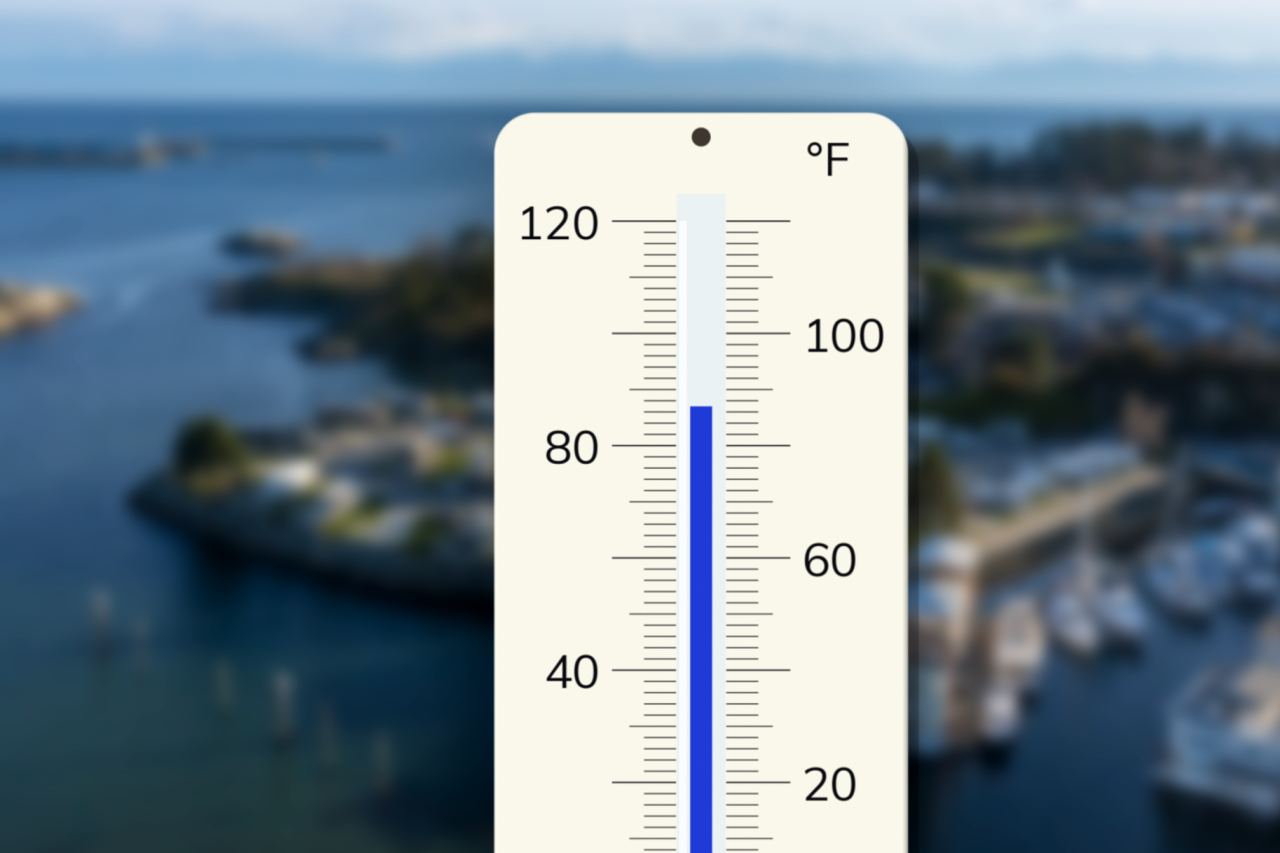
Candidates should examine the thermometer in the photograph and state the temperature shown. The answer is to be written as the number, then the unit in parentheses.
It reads 87 (°F)
